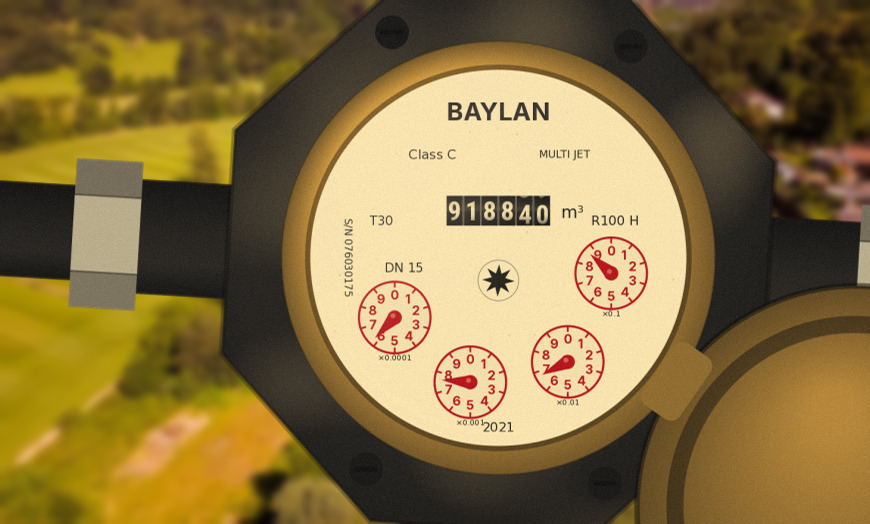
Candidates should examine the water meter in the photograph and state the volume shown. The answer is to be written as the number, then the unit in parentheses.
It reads 918839.8676 (m³)
